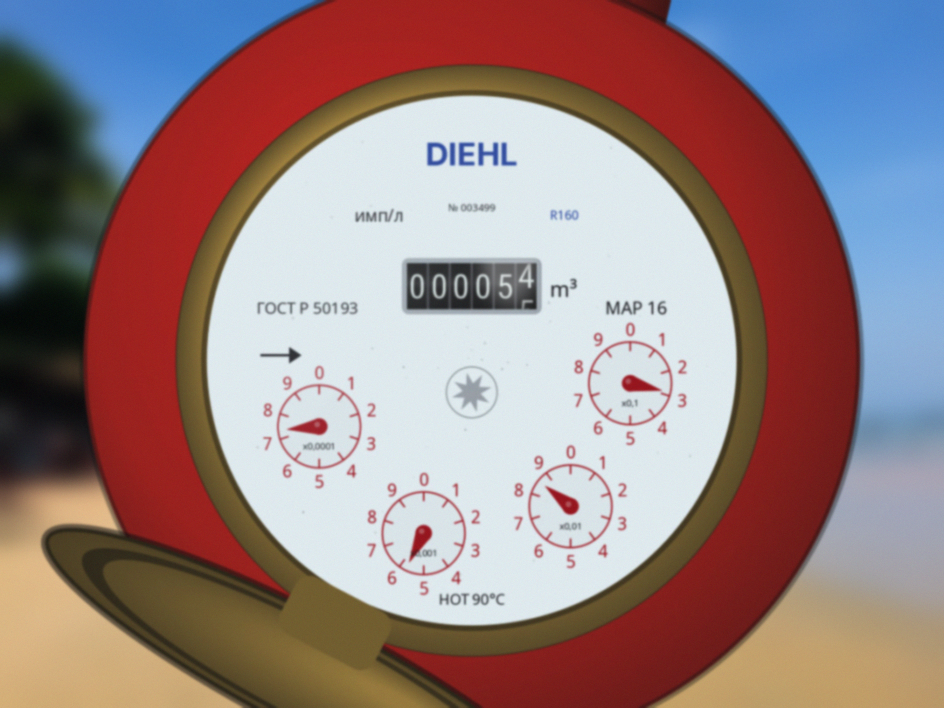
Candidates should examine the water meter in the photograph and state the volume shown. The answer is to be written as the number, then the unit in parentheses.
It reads 54.2857 (m³)
